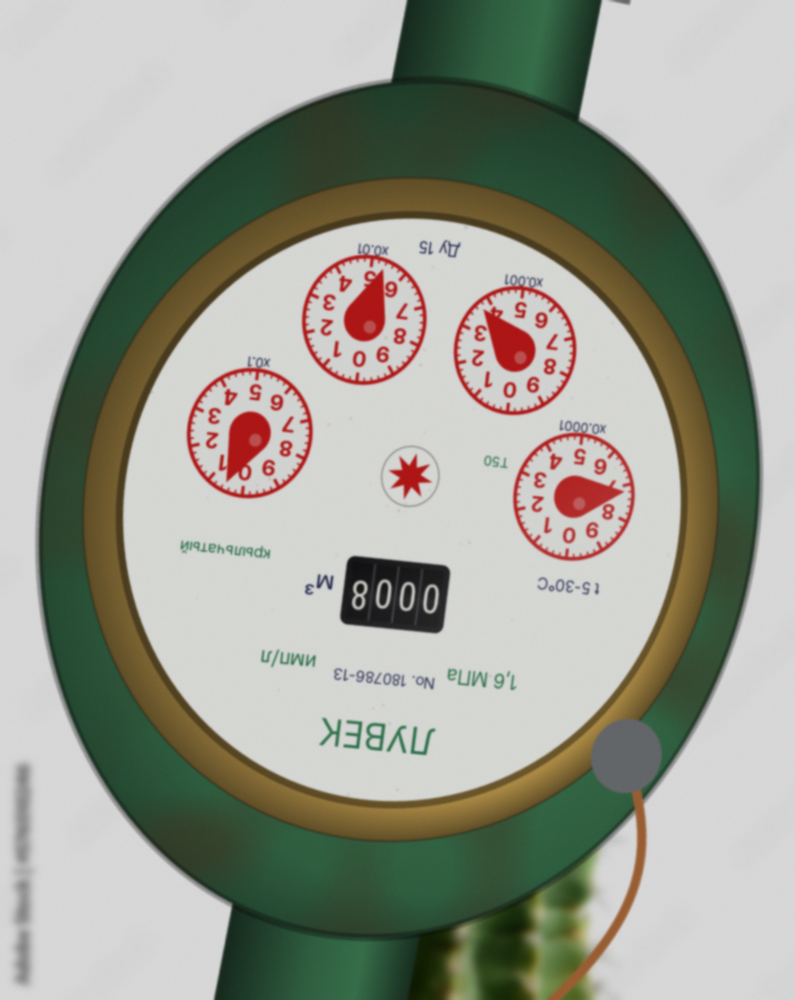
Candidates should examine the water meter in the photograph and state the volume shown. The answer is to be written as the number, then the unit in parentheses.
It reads 8.0537 (m³)
